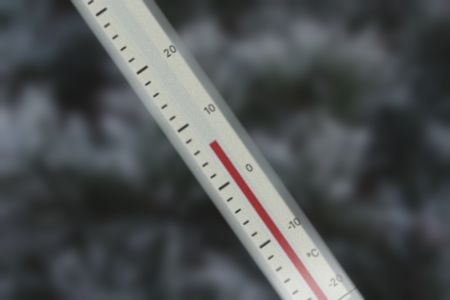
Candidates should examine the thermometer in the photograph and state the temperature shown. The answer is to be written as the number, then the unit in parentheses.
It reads 6 (°C)
